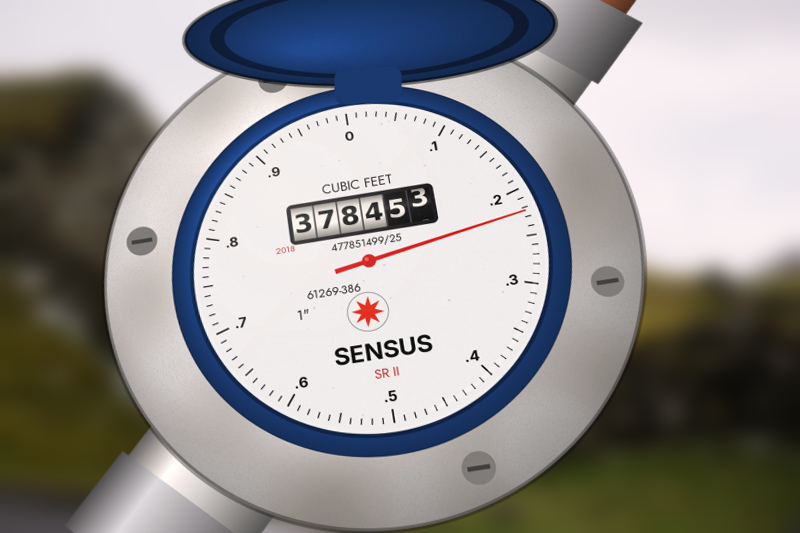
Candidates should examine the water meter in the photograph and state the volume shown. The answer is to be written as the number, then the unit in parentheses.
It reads 378453.22 (ft³)
